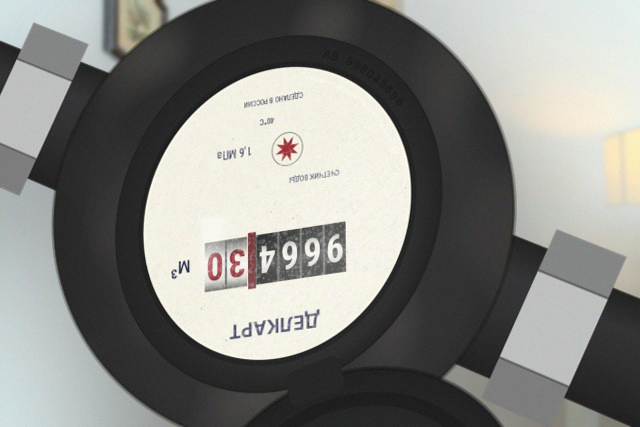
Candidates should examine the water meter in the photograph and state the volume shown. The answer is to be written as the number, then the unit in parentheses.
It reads 9664.30 (m³)
